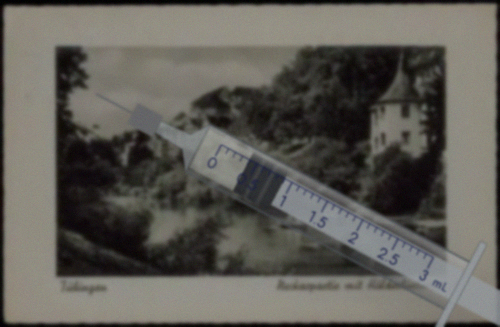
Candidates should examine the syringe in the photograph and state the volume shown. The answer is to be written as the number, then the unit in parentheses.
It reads 0.4 (mL)
